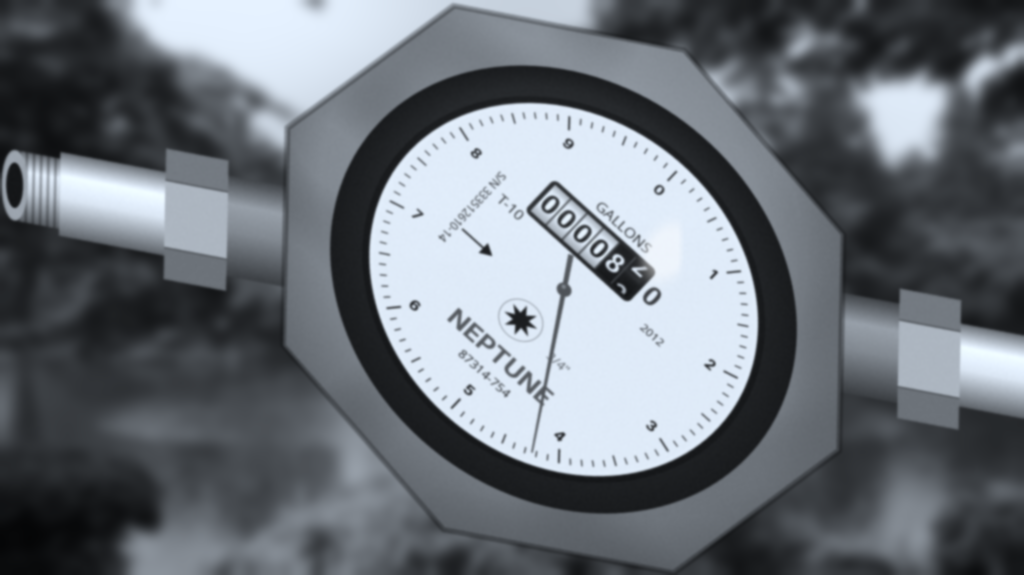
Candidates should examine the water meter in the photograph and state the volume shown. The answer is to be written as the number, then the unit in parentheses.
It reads 824.2 (gal)
